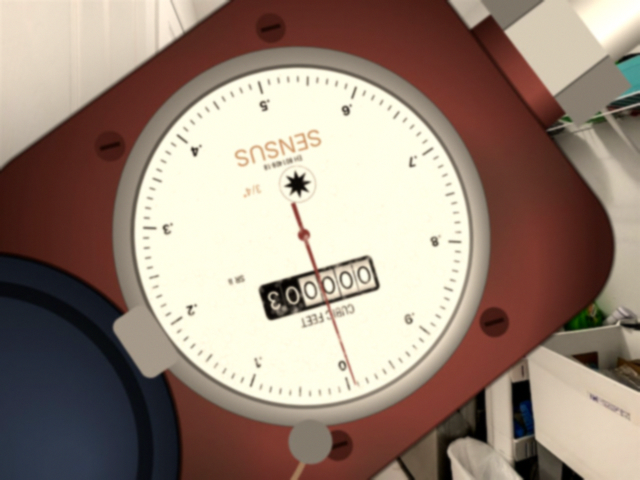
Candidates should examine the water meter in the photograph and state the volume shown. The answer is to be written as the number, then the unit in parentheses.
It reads 2.99 (ft³)
